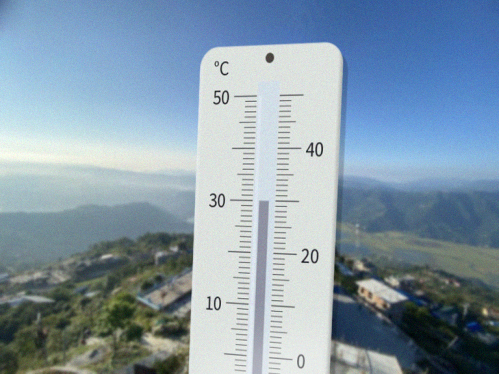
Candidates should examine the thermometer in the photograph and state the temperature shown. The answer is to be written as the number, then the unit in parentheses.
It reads 30 (°C)
